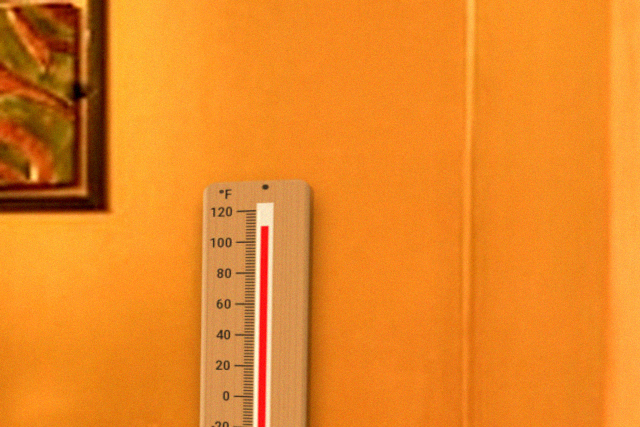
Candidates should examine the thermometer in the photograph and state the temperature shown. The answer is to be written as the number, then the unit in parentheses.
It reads 110 (°F)
